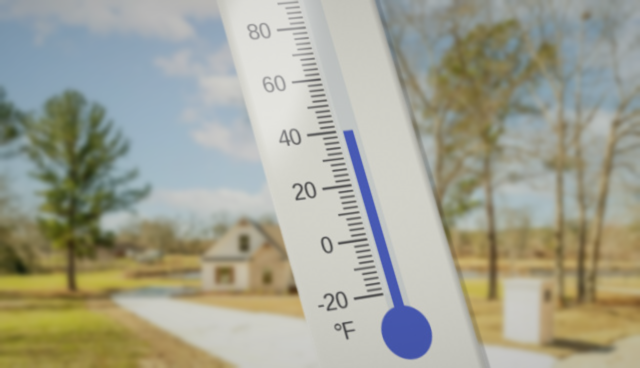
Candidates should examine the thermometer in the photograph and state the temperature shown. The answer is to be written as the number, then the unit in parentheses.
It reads 40 (°F)
